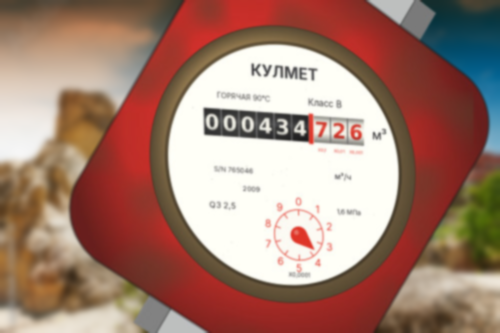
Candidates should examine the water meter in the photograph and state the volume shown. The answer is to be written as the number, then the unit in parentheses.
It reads 434.7263 (m³)
